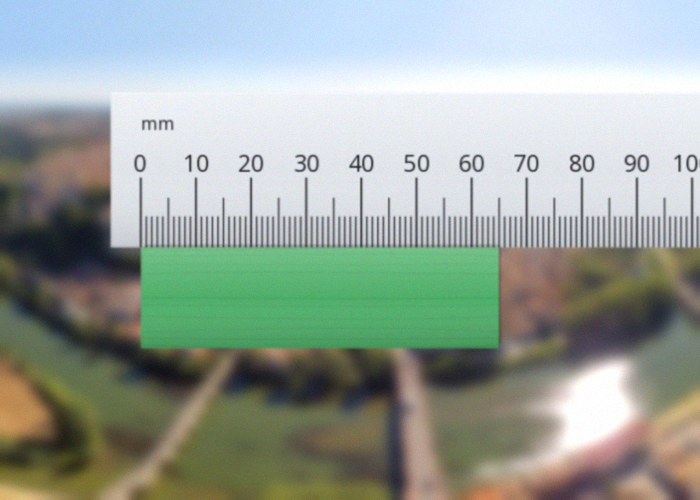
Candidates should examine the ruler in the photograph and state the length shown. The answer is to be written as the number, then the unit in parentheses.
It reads 65 (mm)
